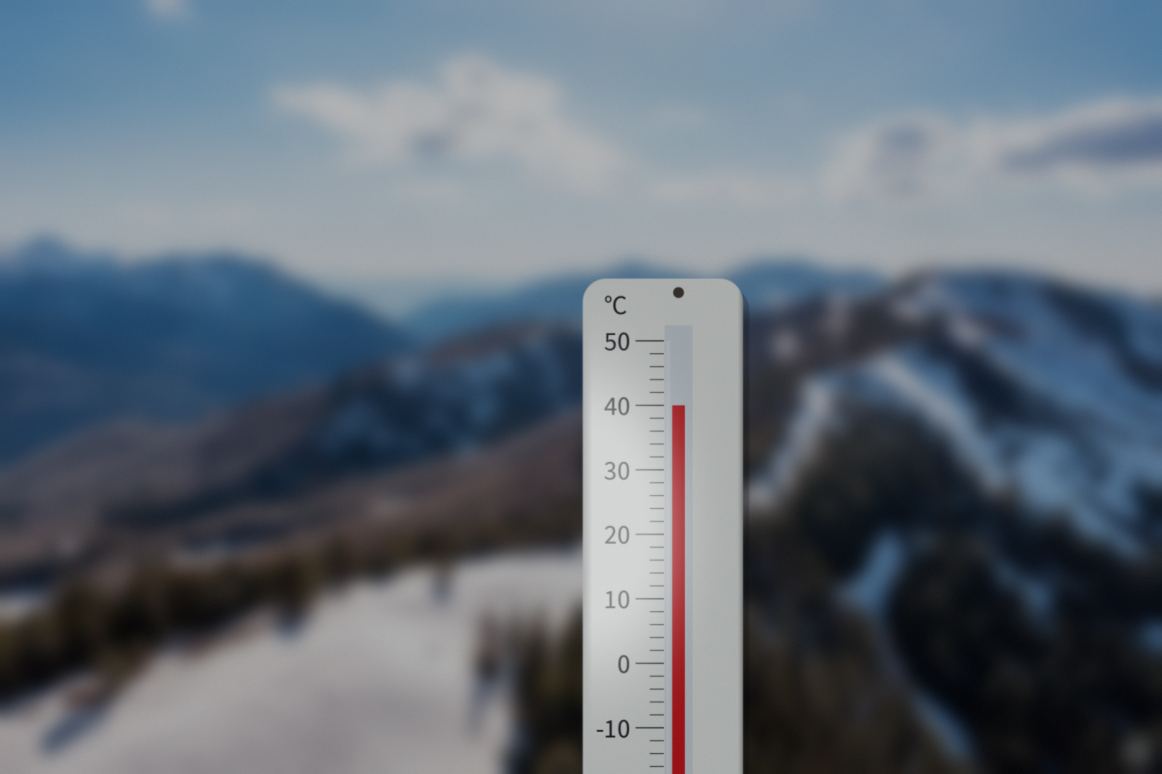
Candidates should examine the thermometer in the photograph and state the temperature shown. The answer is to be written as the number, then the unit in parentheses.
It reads 40 (°C)
